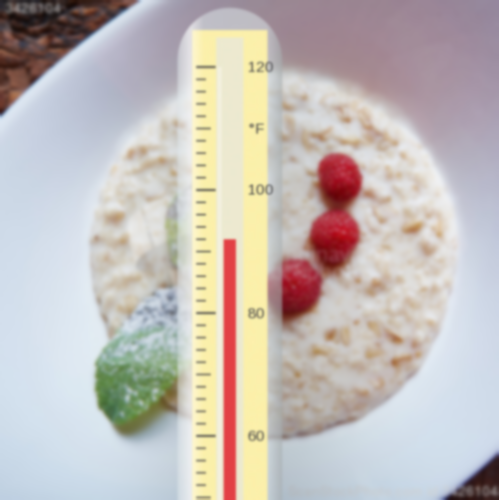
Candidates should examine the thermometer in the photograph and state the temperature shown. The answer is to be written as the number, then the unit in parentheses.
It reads 92 (°F)
